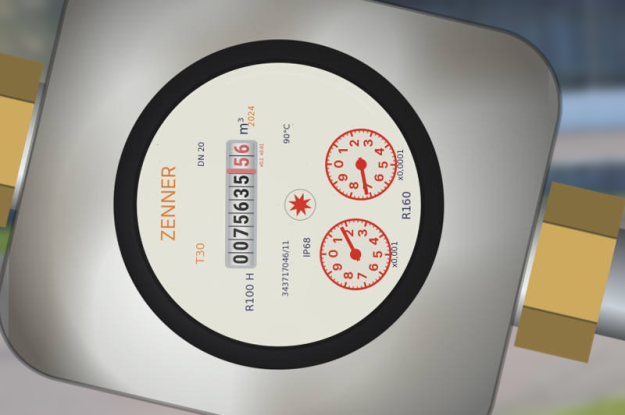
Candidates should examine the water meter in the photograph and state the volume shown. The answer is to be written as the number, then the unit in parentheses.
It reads 75635.5617 (m³)
